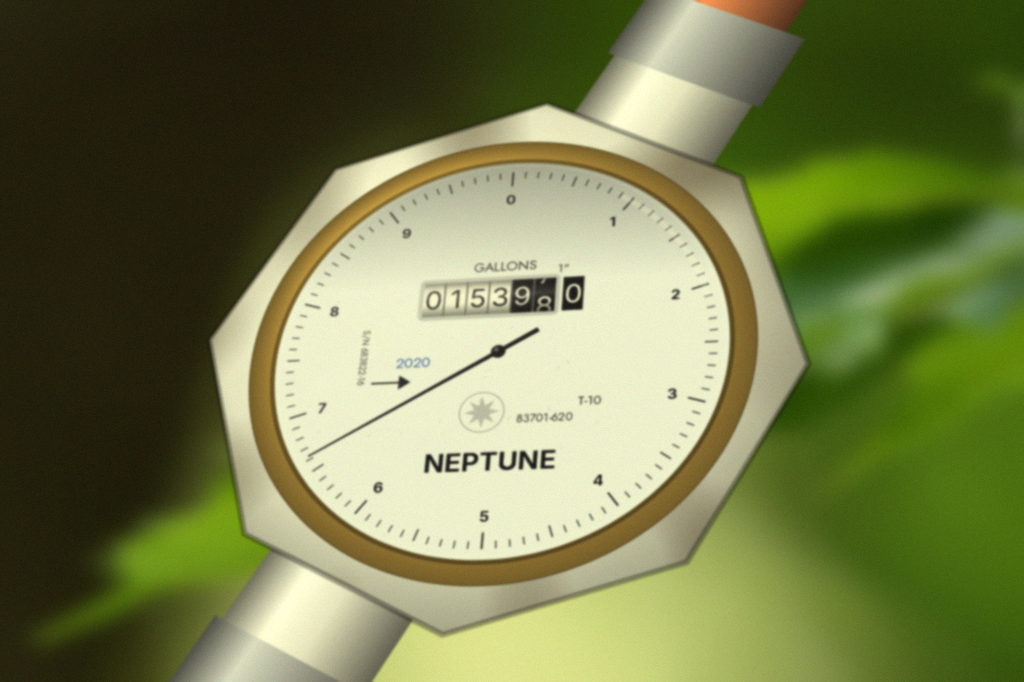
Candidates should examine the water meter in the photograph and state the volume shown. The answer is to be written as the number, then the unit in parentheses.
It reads 153976.6 (gal)
